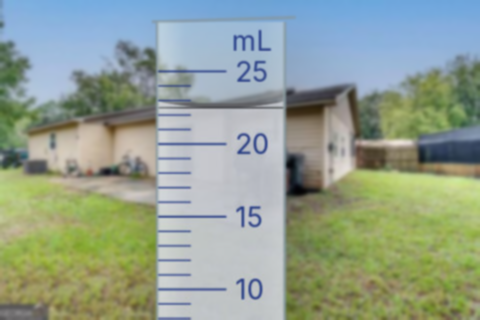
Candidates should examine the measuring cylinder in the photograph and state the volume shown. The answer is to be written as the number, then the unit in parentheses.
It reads 22.5 (mL)
